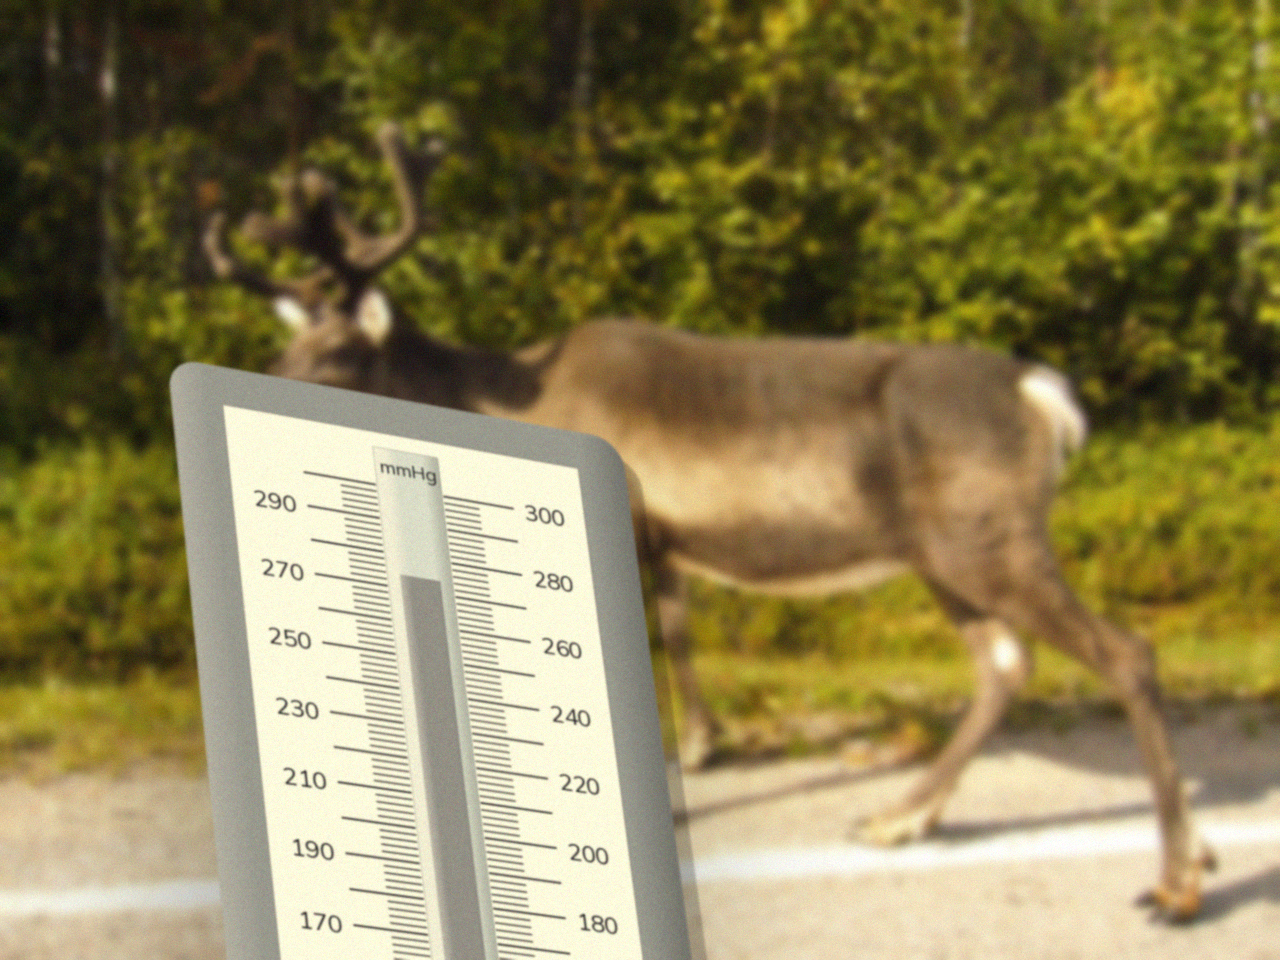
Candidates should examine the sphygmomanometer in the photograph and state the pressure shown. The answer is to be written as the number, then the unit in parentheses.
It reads 274 (mmHg)
